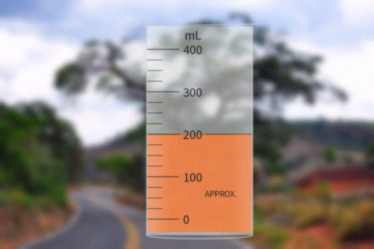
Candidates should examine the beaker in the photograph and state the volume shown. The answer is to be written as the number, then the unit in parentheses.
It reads 200 (mL)
